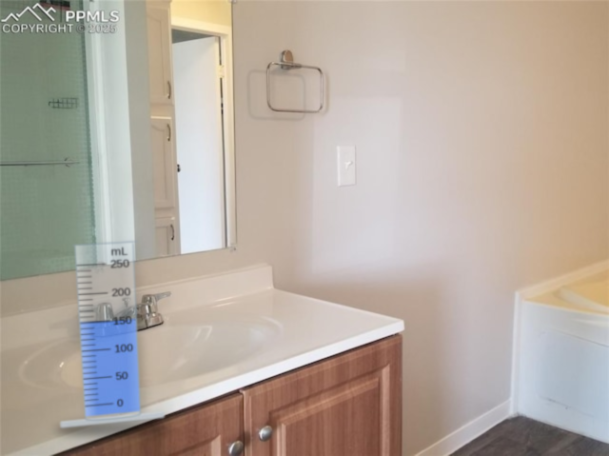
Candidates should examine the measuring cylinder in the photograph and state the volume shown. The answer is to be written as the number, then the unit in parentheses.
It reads 150 (mL)
